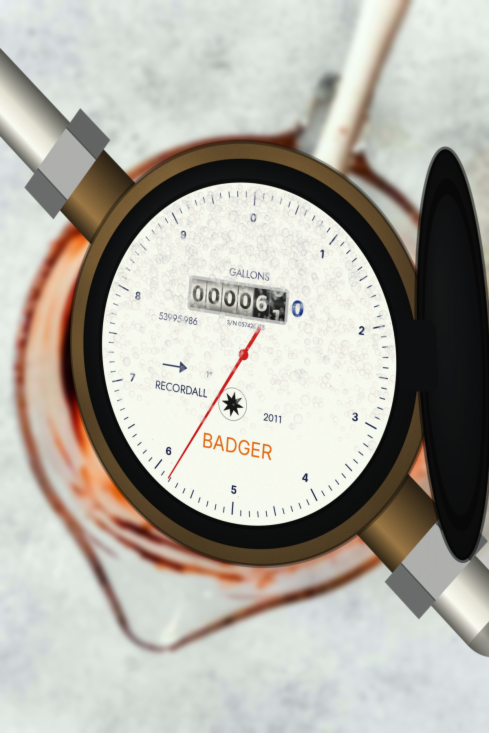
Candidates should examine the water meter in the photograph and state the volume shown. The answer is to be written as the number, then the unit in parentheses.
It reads 605.8 (gal)
